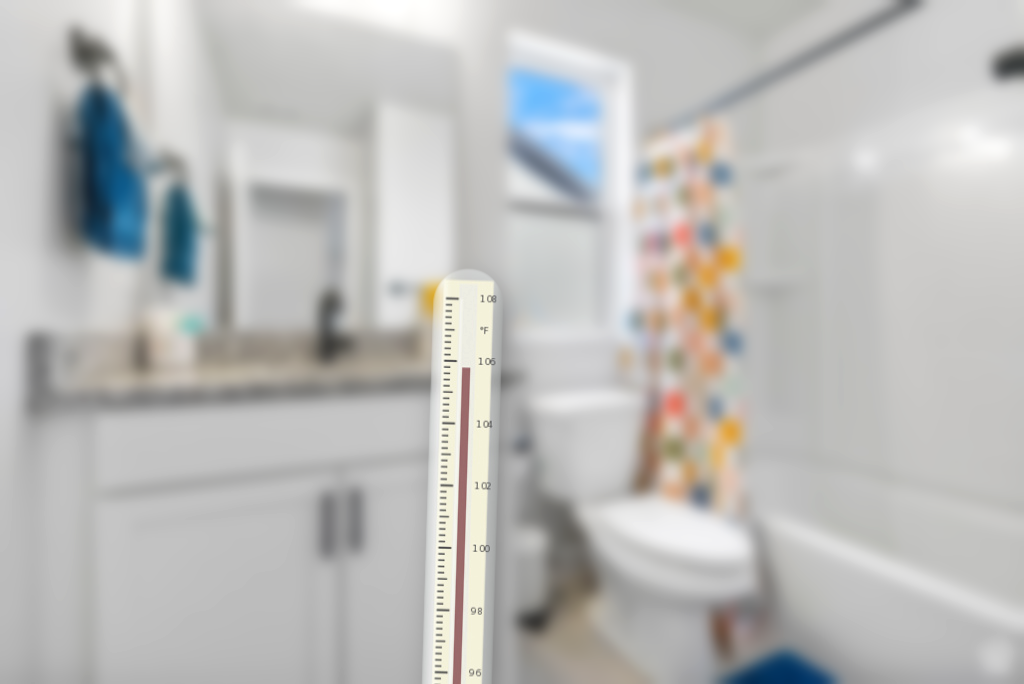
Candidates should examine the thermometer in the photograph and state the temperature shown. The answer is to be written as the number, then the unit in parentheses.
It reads 105.8 (°F)
